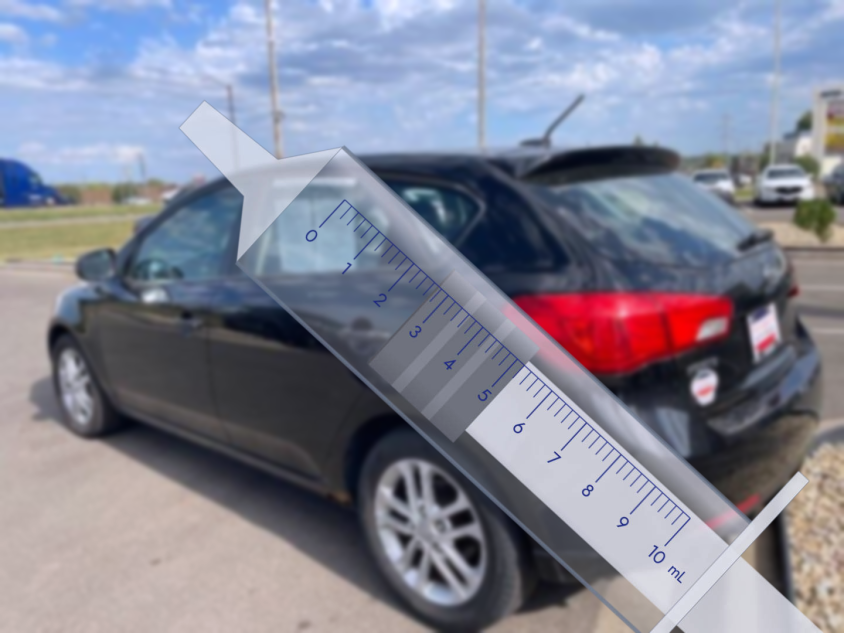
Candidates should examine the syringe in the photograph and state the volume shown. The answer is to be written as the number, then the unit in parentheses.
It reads 2.7 (mL)
